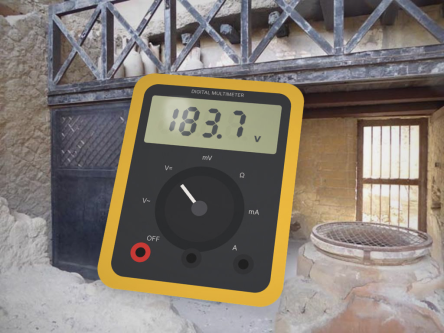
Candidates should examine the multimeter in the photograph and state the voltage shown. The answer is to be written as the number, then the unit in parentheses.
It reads 183.7 (V)
